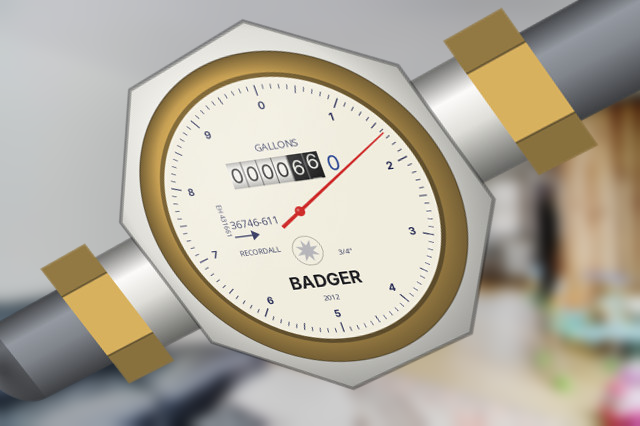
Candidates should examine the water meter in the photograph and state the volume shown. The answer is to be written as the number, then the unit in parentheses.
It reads 661.6 (gal)
